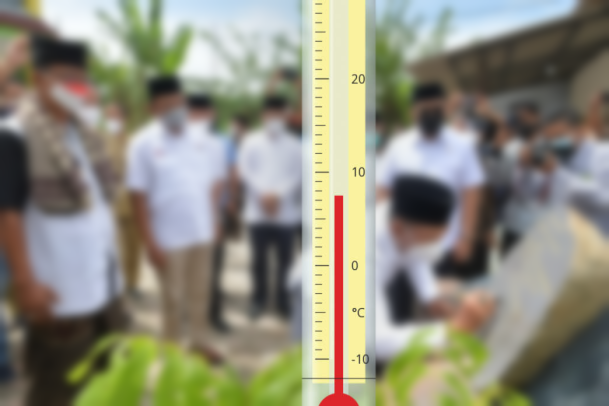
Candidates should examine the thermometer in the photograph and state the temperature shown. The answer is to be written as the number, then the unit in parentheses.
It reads 7.5 (°C)
